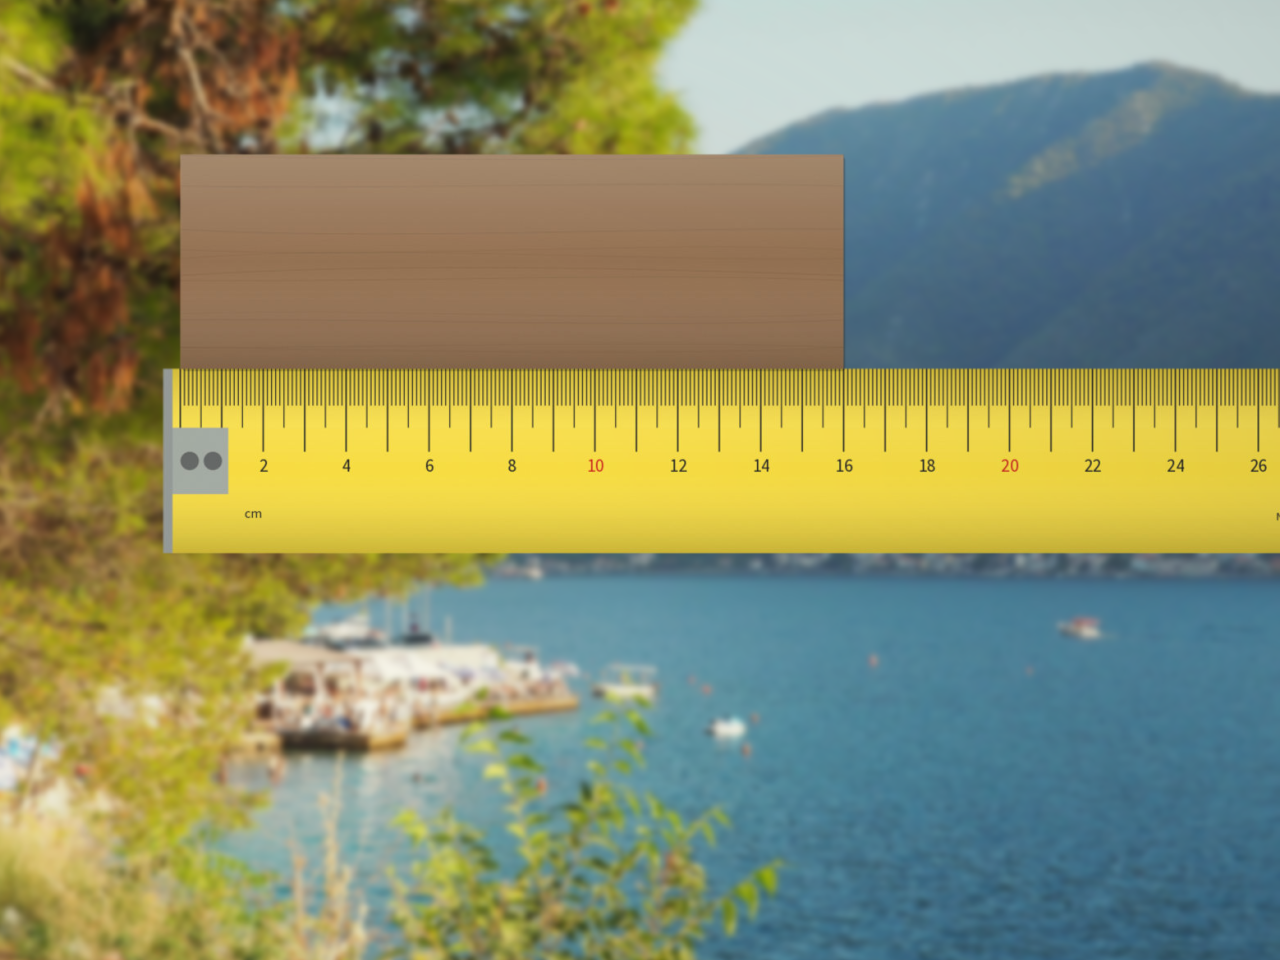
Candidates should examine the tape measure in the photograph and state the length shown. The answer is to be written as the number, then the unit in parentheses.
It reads 16 (cm)
